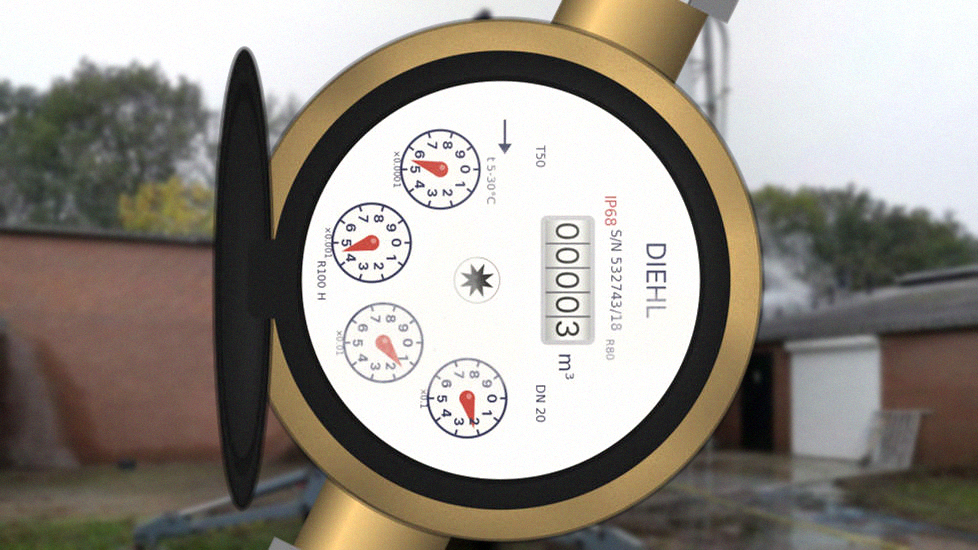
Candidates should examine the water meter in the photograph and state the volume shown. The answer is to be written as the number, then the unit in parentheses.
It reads 3.2145 (m³)
